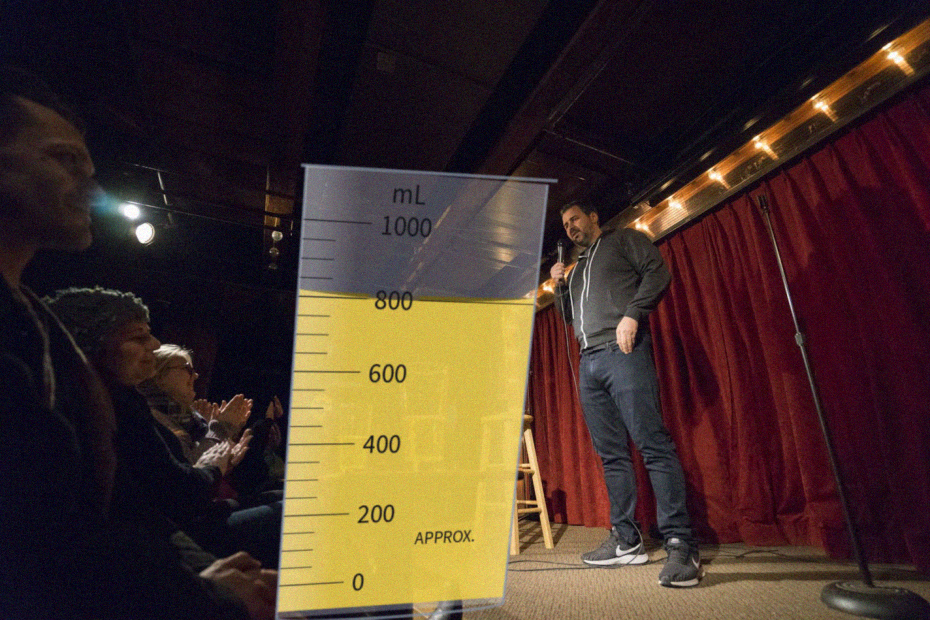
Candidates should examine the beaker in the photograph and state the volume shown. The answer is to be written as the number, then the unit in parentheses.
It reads 800 (mL)
